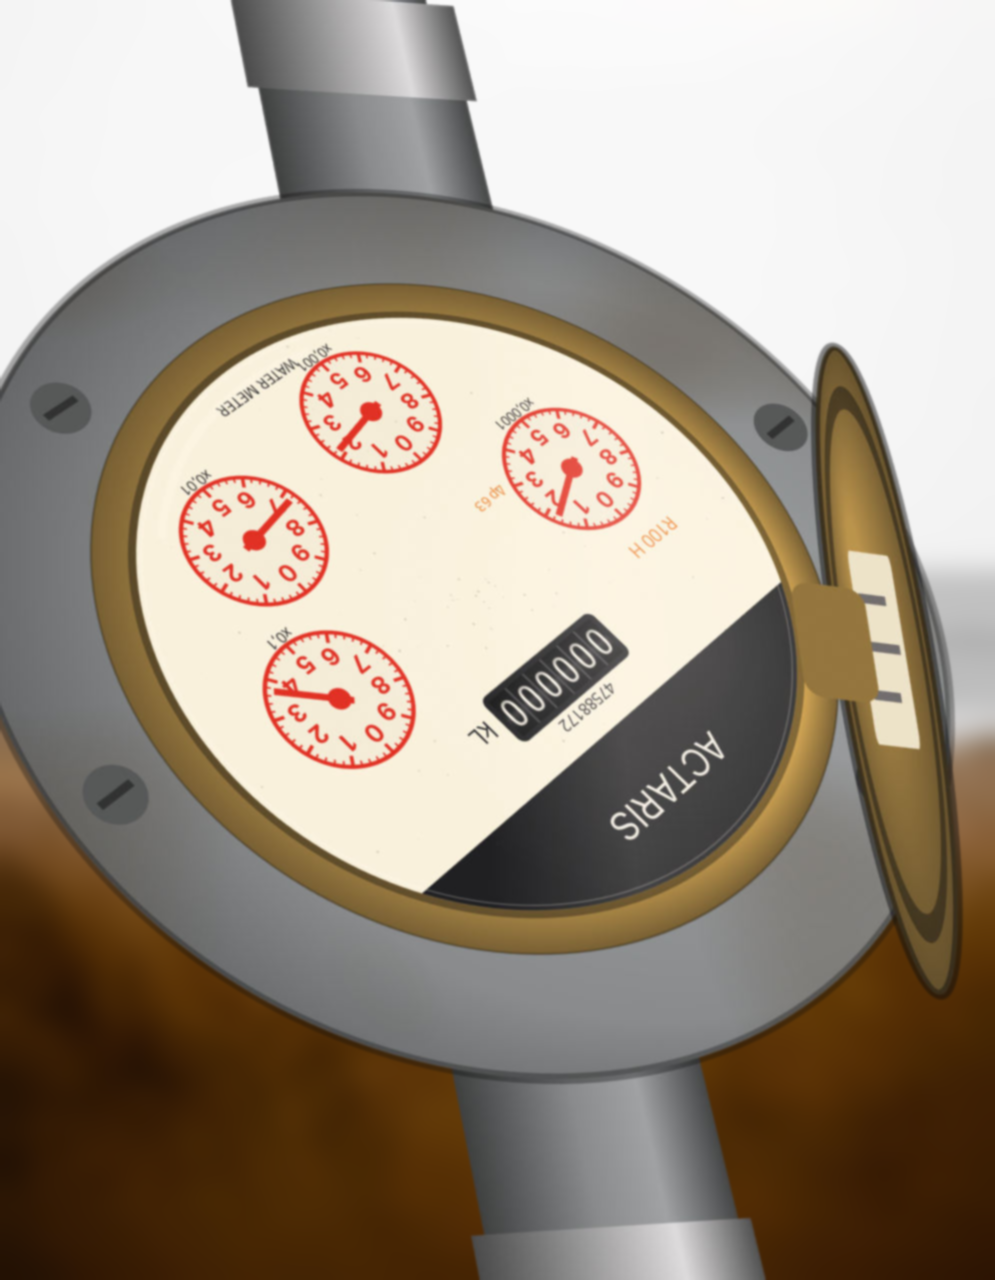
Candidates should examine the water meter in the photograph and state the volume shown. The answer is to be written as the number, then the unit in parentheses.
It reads 0.3721 (kL)
